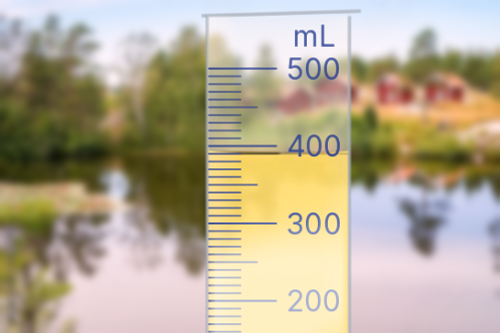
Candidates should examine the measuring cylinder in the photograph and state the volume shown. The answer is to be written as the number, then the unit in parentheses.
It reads 390 (mL)
